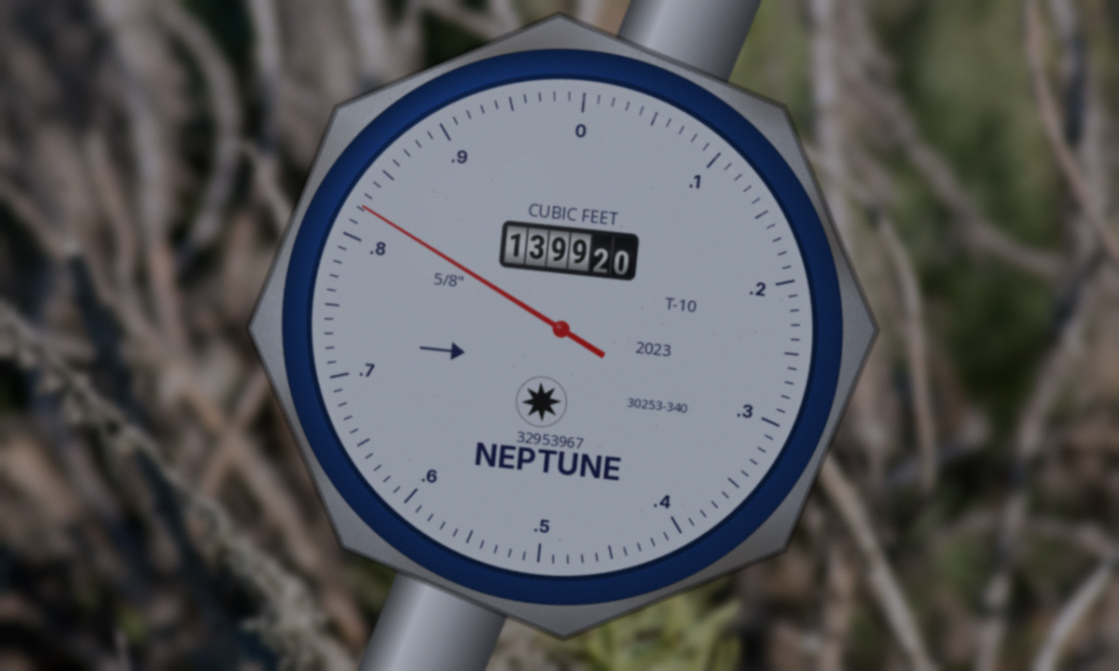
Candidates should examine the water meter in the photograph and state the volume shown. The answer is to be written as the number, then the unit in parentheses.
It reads 139919.82 (ft³)
